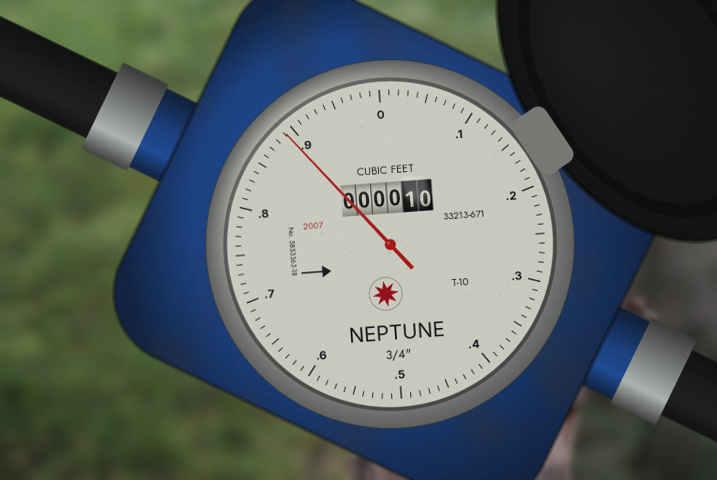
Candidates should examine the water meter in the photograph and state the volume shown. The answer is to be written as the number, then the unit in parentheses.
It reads 9.89 (ft³)
